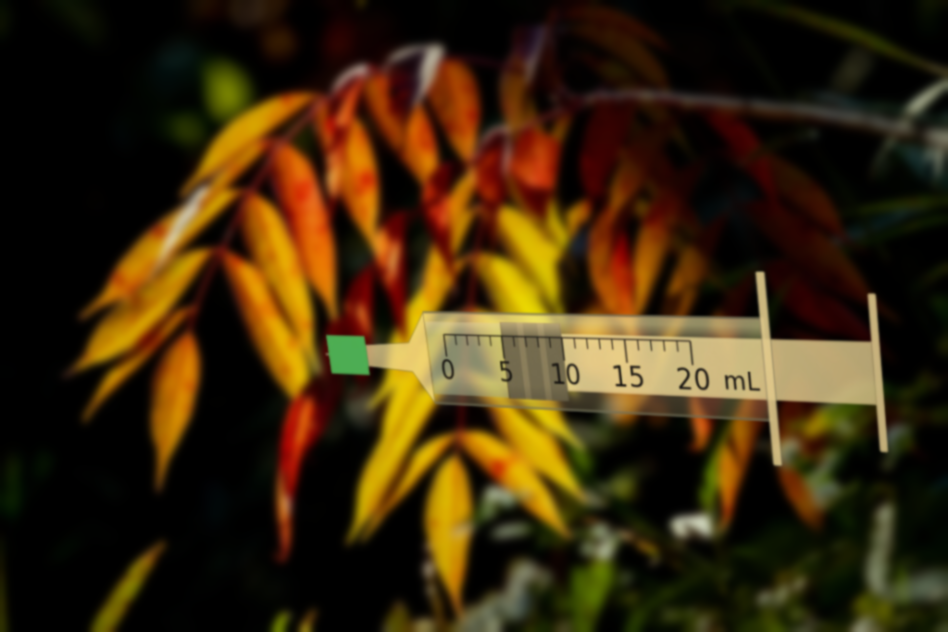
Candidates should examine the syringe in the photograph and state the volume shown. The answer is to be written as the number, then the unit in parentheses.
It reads 5 (mL)
